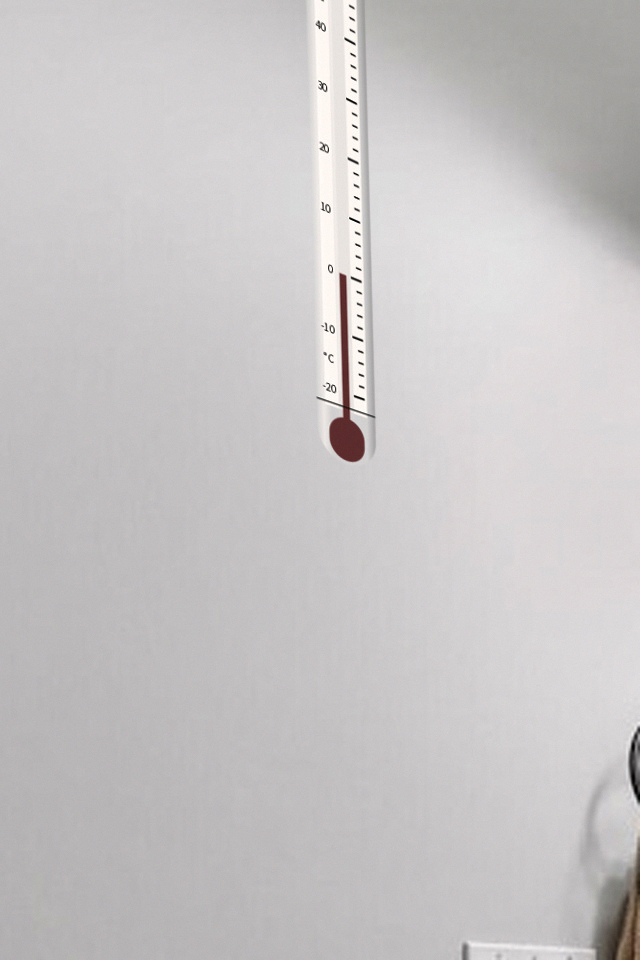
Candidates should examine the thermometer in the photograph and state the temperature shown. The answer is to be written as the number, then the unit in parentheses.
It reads 0 (°C)
